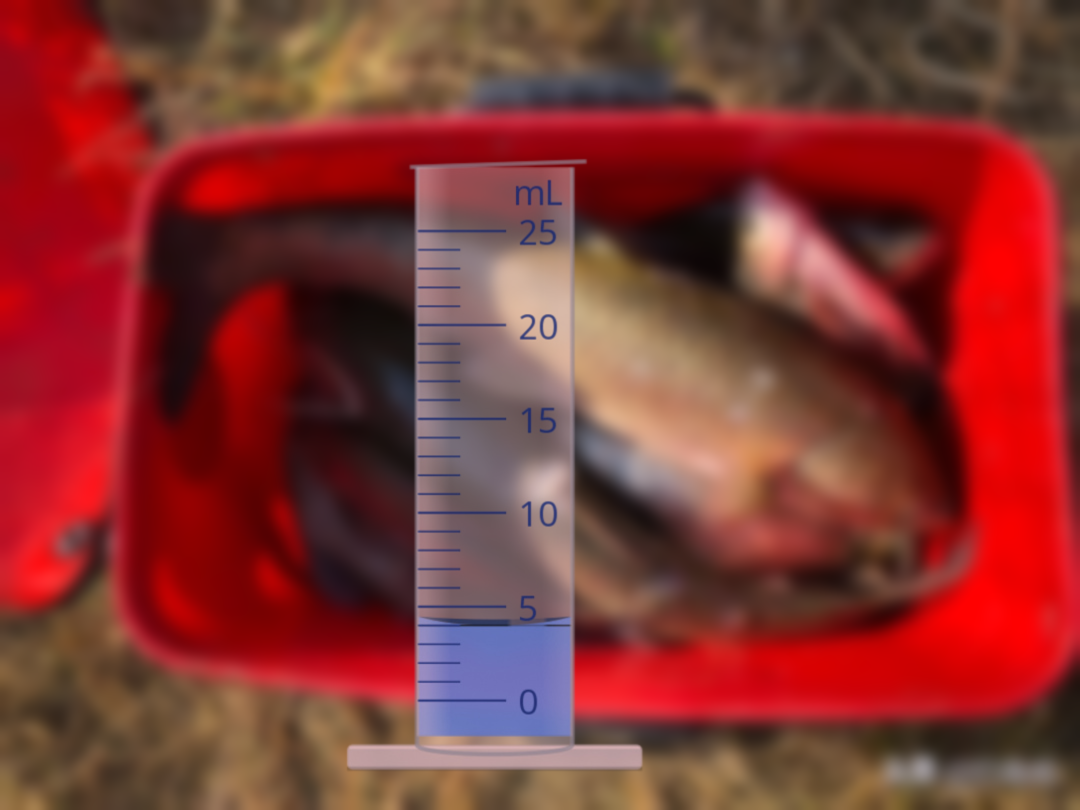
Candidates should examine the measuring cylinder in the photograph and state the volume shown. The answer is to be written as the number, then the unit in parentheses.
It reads 4 (mL)
